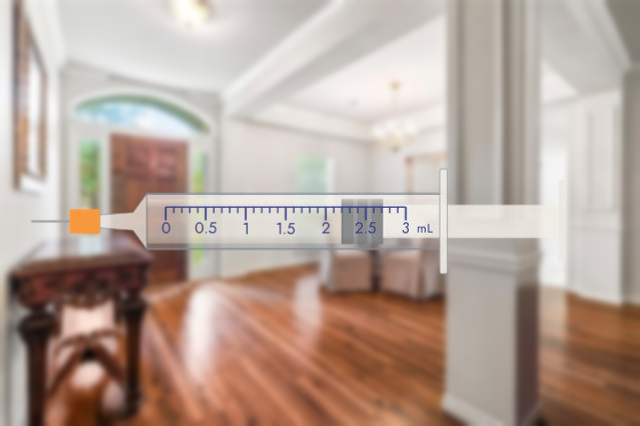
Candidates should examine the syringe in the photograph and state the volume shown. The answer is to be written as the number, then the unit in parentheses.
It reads 2.2 (mL)
